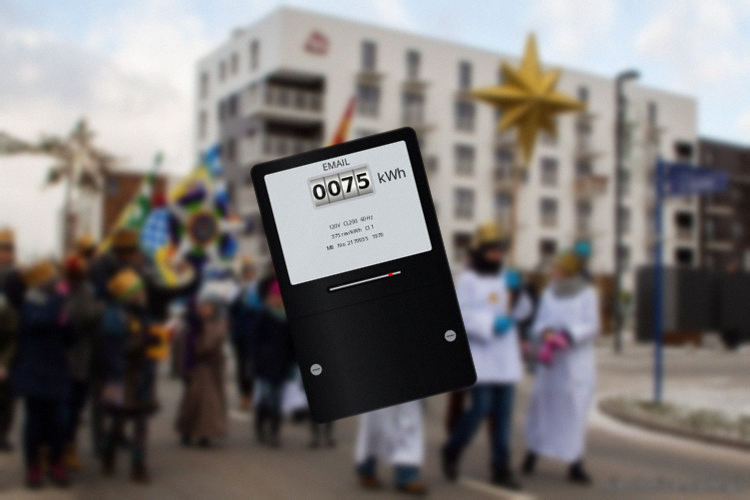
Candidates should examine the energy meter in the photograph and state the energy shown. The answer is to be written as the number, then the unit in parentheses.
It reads 75 (kWh)
